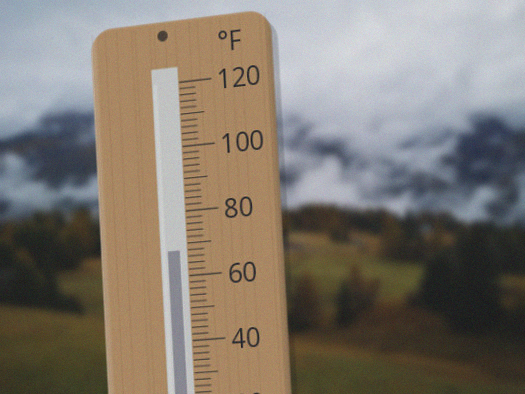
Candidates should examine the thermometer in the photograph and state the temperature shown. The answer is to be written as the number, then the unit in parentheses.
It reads 68 (°F)
